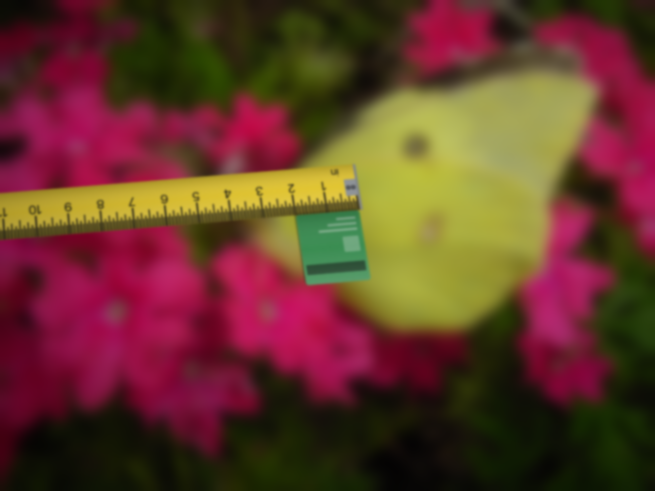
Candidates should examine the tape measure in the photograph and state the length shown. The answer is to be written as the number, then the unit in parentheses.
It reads 2 (in)
